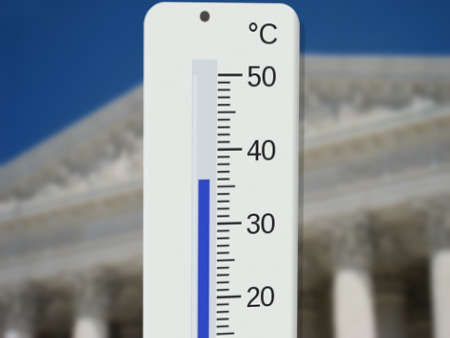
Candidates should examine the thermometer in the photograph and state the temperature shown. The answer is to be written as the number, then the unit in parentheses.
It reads 36 (°C)
